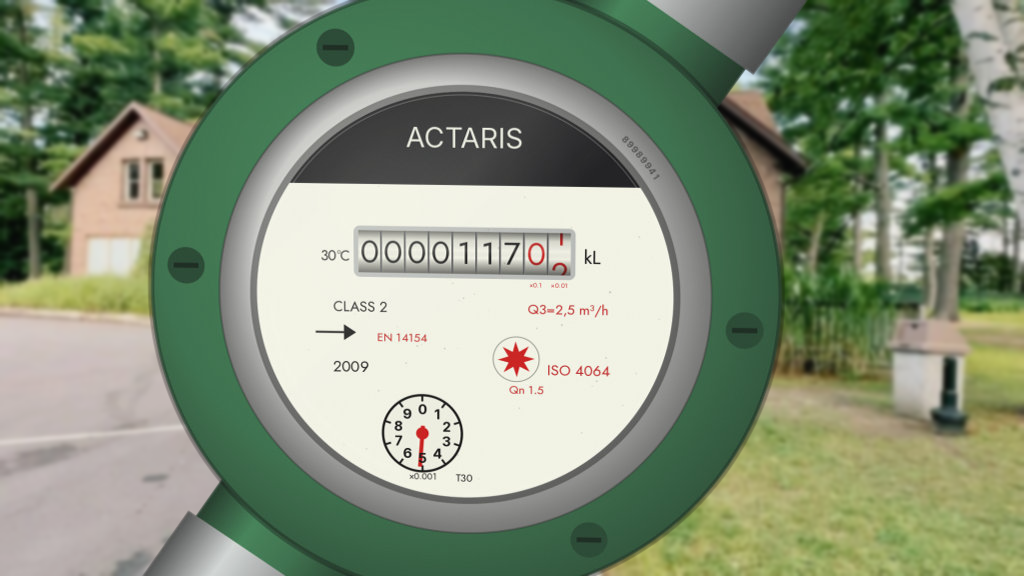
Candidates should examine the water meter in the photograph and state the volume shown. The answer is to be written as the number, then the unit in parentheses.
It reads 117.015 (kL)
